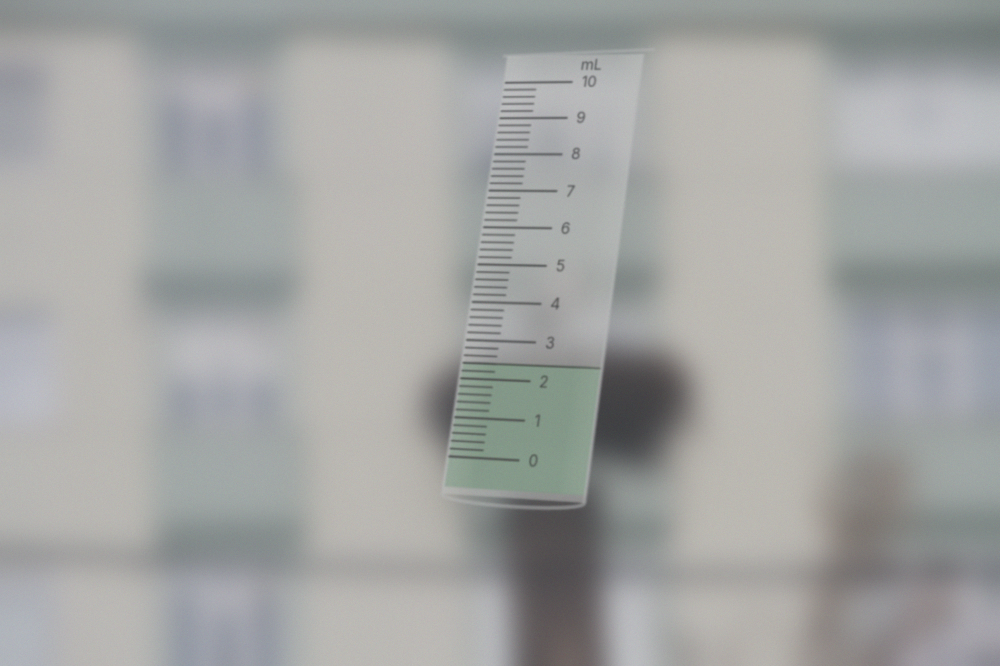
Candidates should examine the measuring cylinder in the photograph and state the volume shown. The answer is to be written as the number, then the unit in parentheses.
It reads 2.4 (mL)
